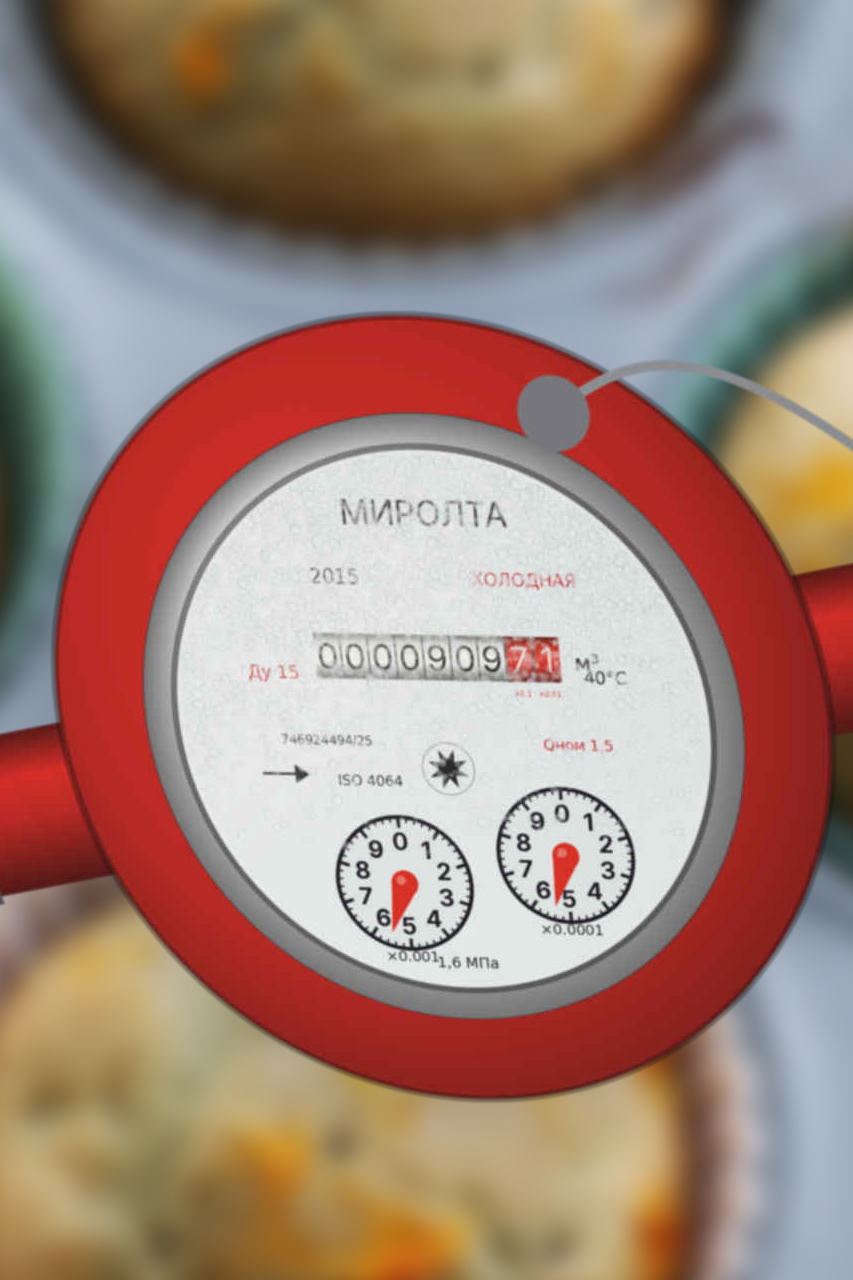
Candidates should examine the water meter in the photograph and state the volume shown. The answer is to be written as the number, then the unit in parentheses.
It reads 909.7155 (m³)
